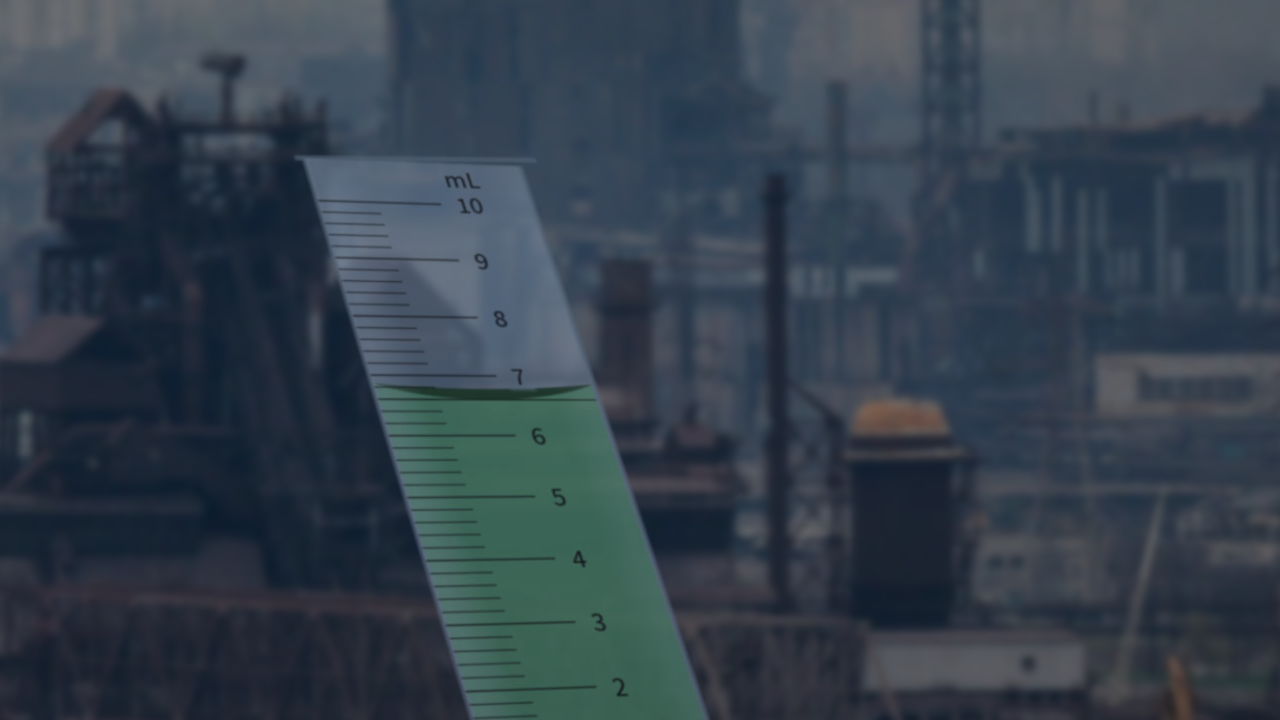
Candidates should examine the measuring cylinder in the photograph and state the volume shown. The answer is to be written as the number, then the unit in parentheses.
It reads 6.6 (mL)
